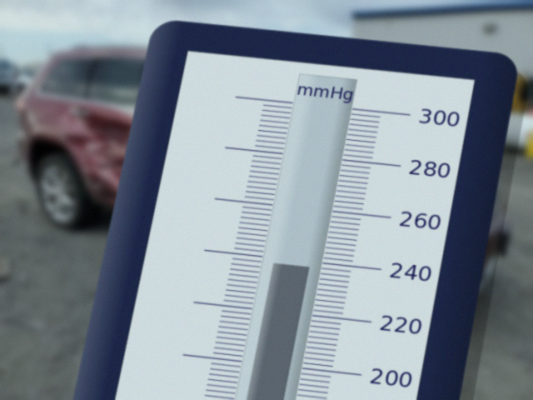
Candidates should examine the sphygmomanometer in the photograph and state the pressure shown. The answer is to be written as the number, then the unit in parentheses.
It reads 238 (mmHg)
